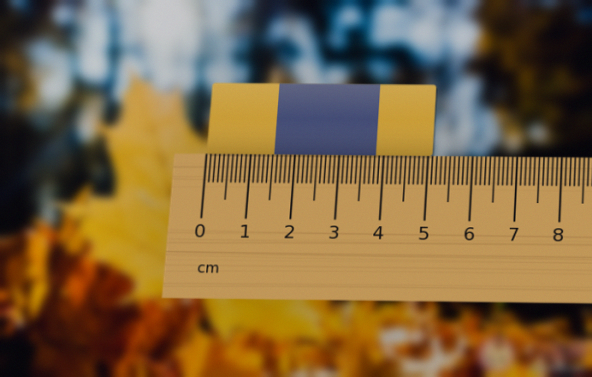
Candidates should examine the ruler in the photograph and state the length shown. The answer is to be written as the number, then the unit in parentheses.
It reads 5.1 (cm)
